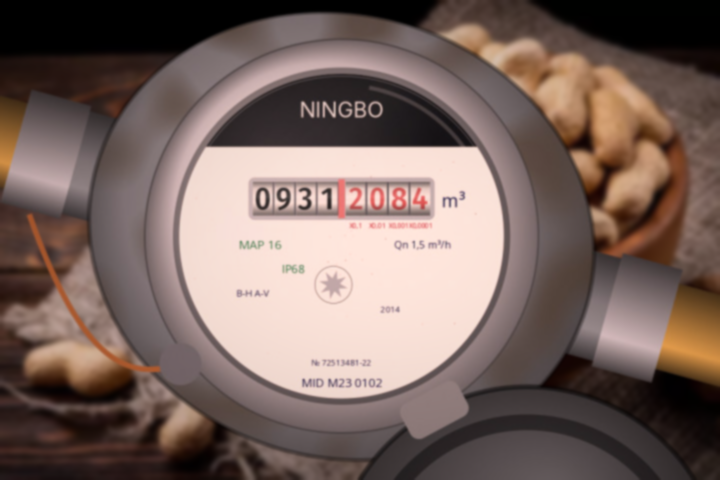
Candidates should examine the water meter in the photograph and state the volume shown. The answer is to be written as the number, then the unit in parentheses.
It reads 931.2084 (m³)
